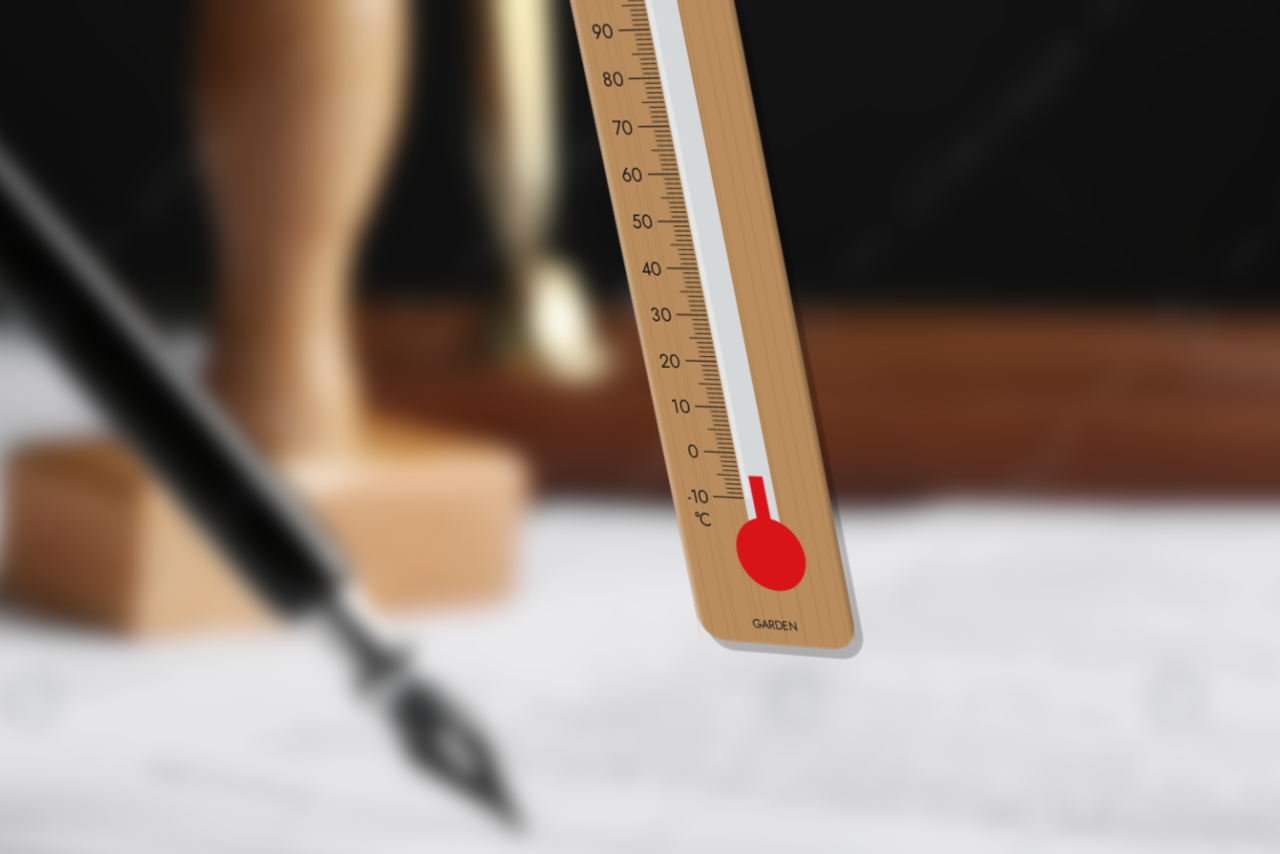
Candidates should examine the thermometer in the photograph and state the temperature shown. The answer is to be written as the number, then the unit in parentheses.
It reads -5 (°C)
